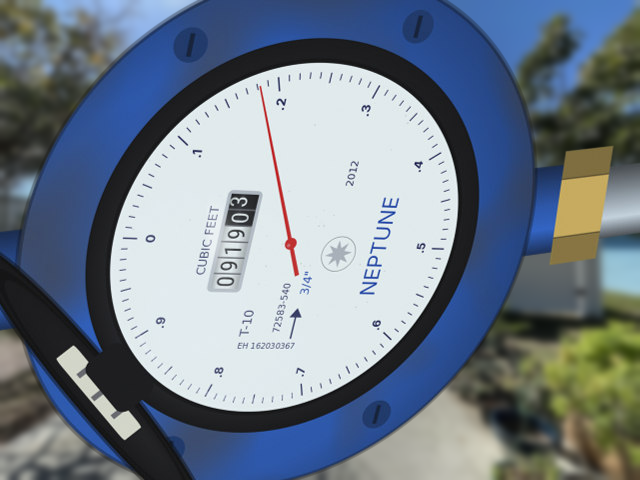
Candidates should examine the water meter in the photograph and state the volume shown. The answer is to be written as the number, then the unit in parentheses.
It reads 91903.18 (ft³)
